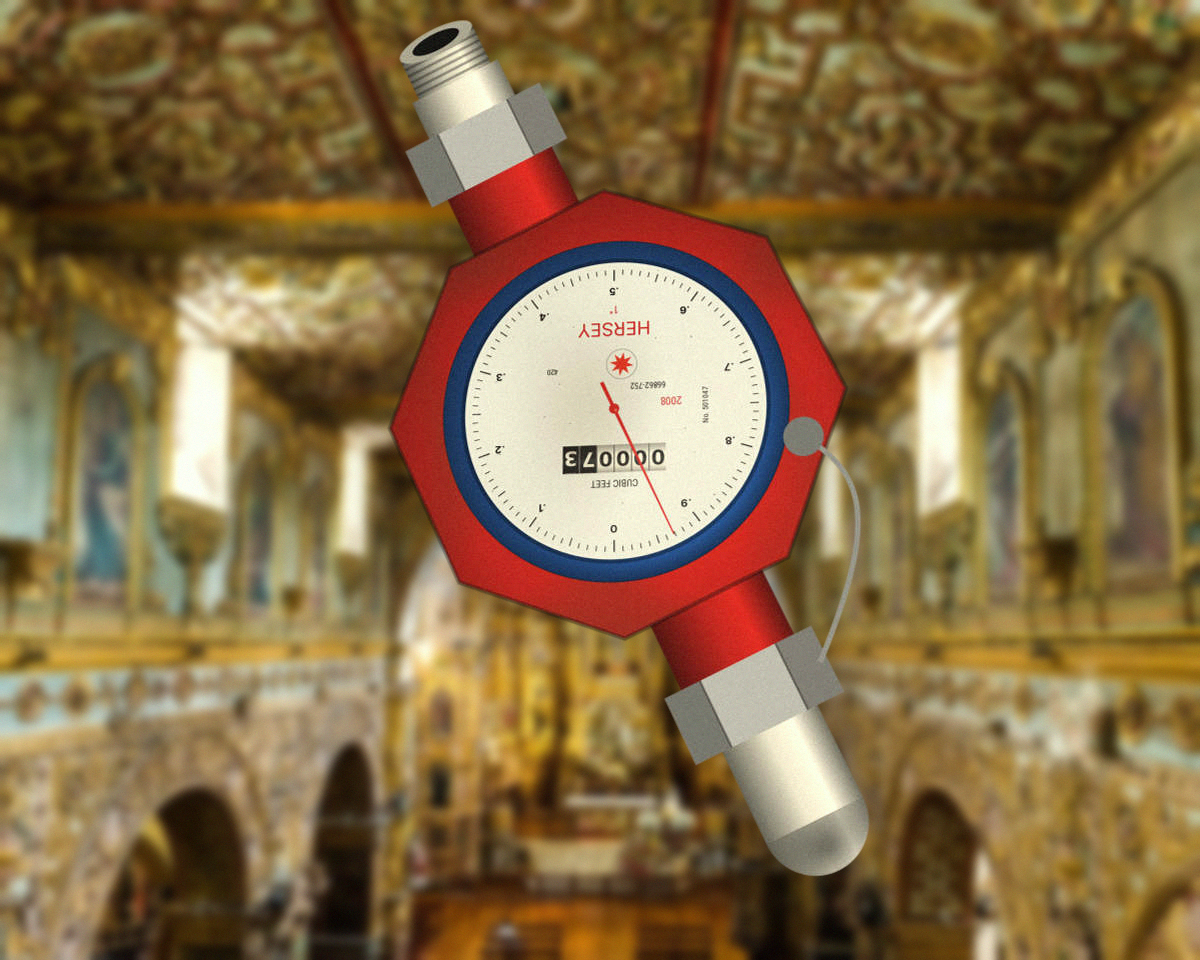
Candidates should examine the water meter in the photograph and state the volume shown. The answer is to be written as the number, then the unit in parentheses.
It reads 72.93 (ft³)
